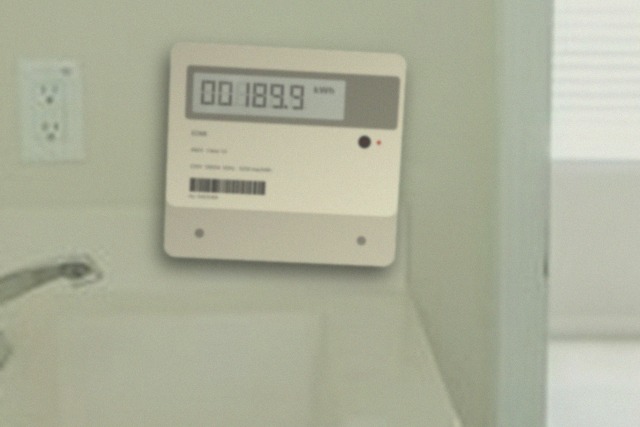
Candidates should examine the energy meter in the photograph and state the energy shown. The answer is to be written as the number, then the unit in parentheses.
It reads 189.9 (kWh)
